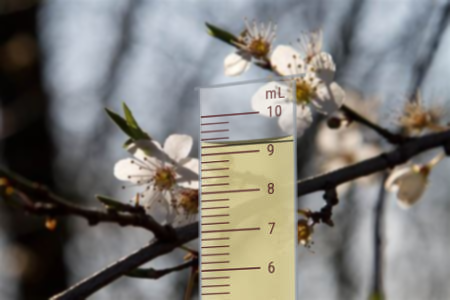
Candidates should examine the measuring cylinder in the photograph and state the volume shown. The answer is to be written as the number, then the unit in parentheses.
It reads 9.2 (mL)
